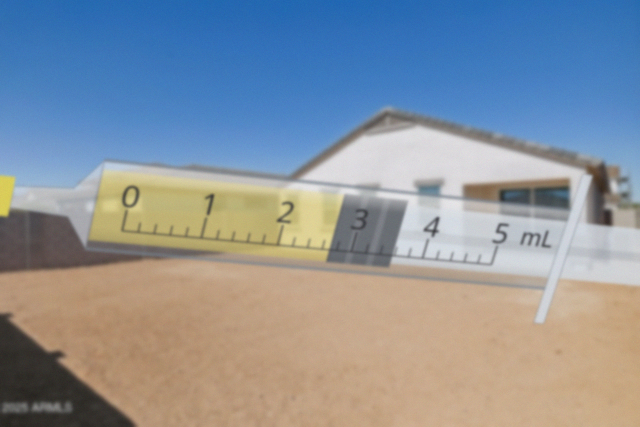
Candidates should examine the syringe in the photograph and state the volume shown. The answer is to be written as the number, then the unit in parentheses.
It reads 2.7 (mL)
